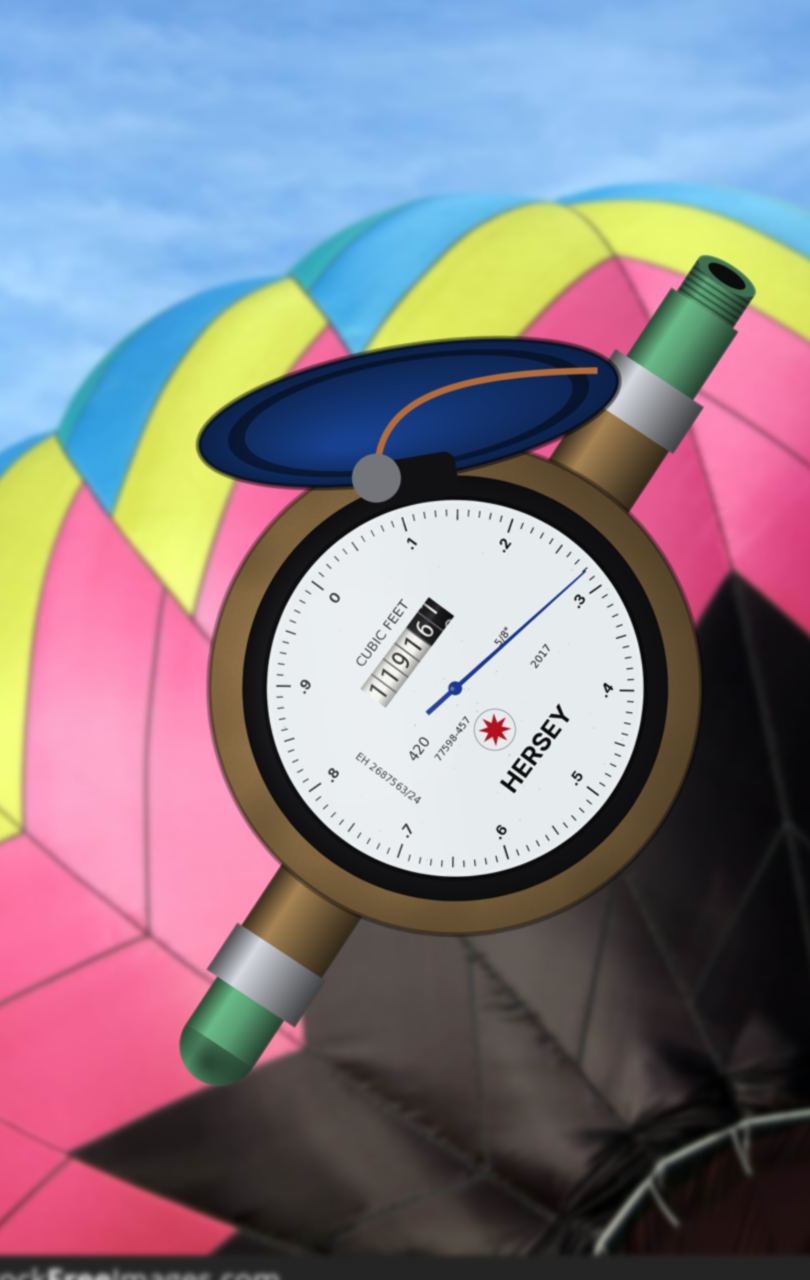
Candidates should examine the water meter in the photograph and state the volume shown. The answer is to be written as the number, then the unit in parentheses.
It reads 119161.28 (ft³)
